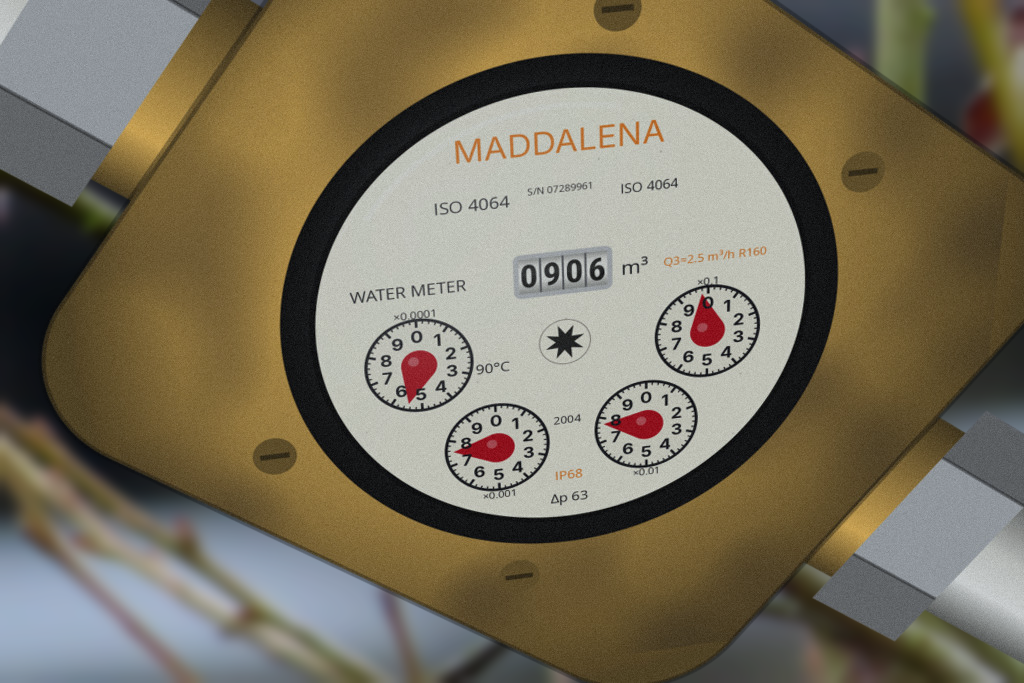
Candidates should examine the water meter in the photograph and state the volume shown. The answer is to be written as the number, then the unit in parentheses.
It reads 905.9775 (m³)
